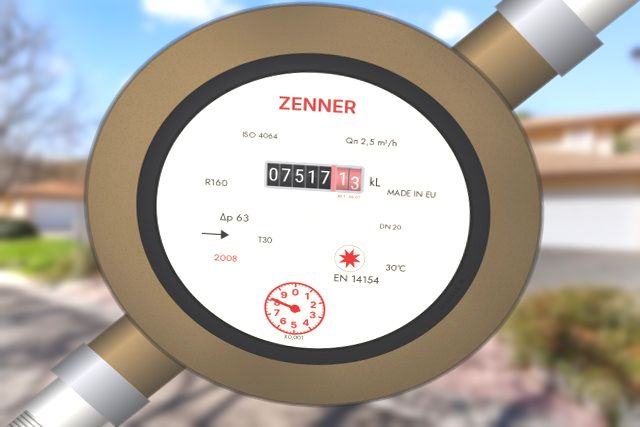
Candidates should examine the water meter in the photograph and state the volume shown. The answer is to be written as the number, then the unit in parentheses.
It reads 7517.128 (kL)
